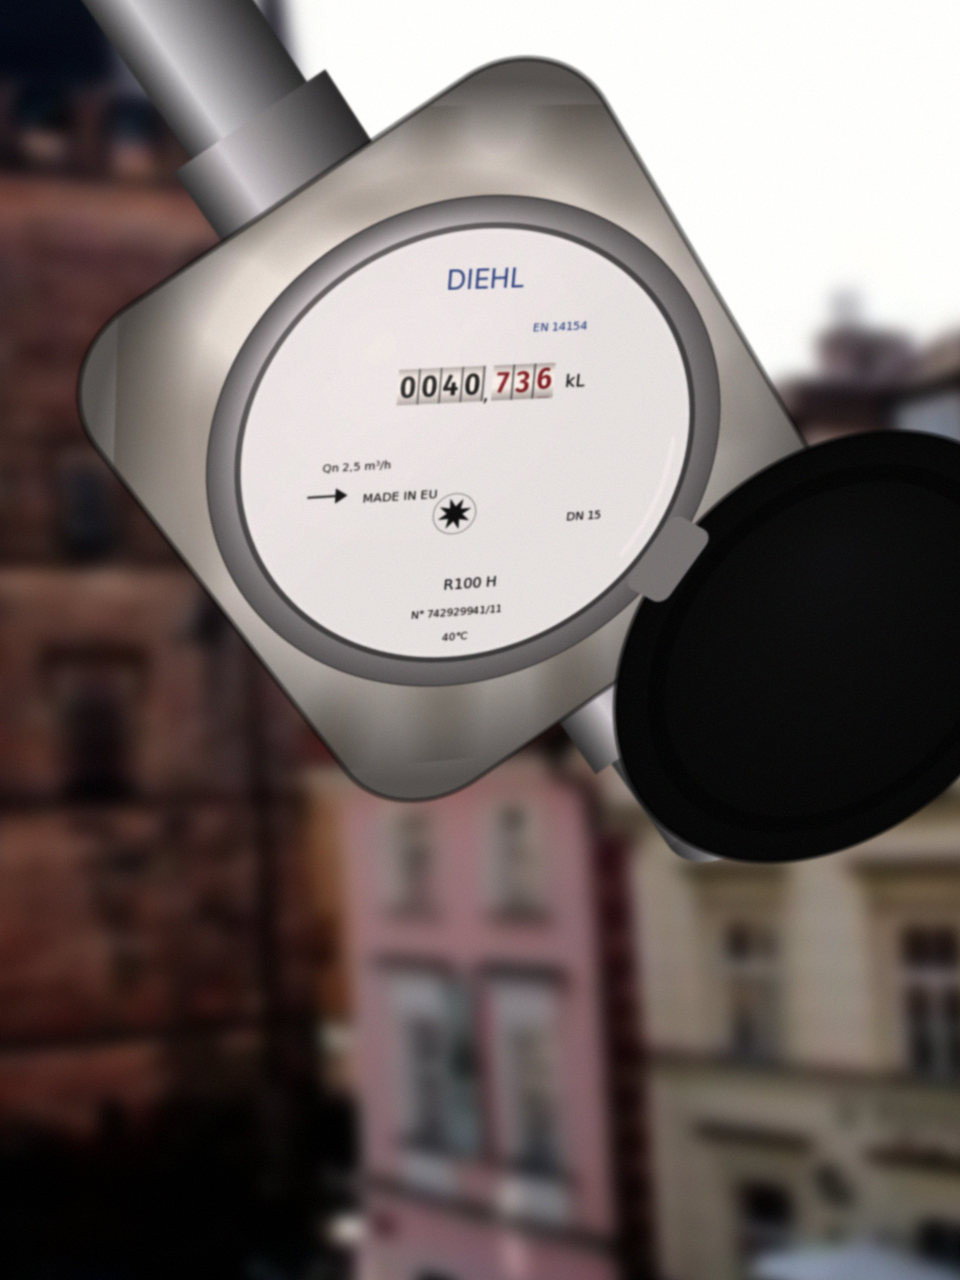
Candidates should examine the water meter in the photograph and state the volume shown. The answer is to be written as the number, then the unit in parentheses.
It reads 40.736 (kL)
